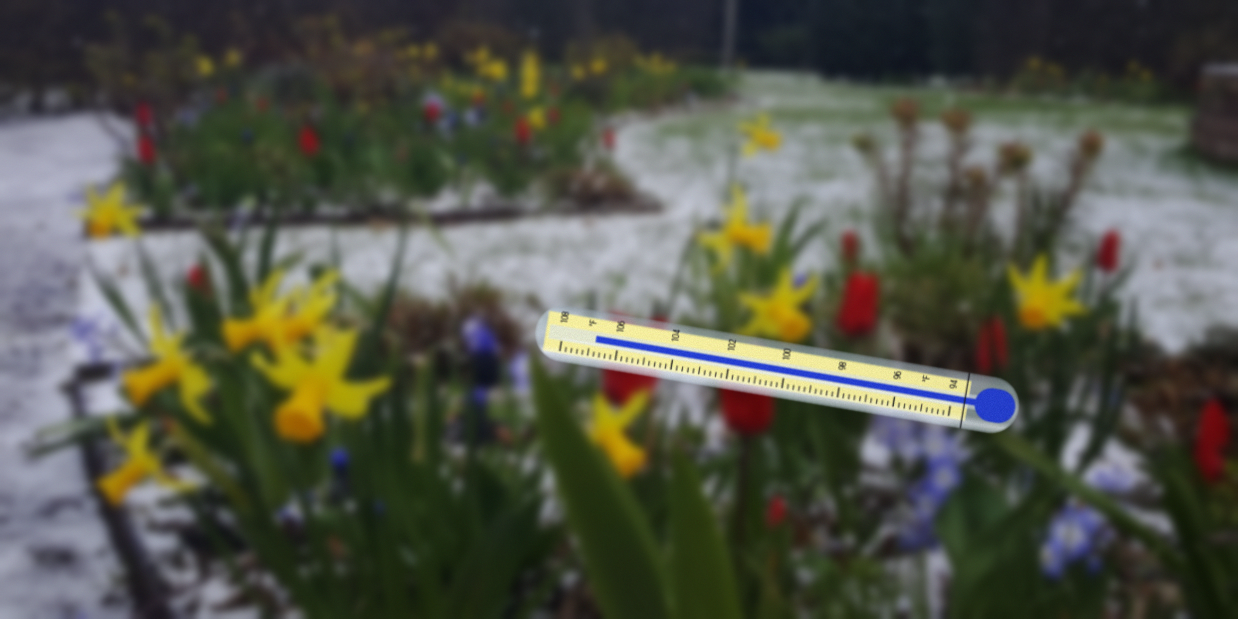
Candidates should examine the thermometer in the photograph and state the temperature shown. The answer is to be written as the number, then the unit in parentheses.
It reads 106.8 (°F)
